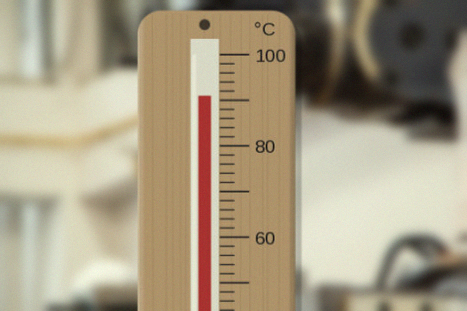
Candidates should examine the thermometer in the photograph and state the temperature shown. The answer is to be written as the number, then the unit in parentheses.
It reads 91 (°C)
